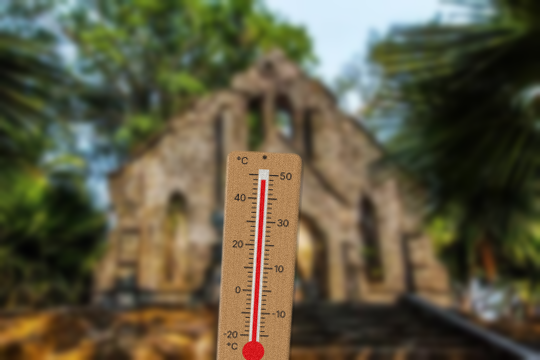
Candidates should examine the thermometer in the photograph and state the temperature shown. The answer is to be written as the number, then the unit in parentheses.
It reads 48 (°C)
